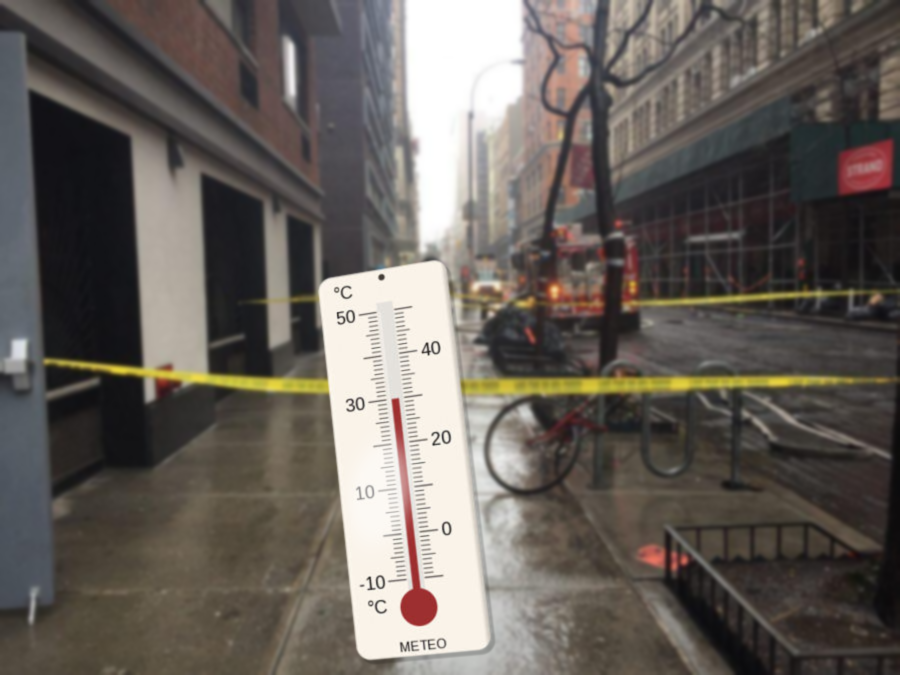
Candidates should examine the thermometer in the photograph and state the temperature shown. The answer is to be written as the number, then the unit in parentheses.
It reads 30 (°C)
